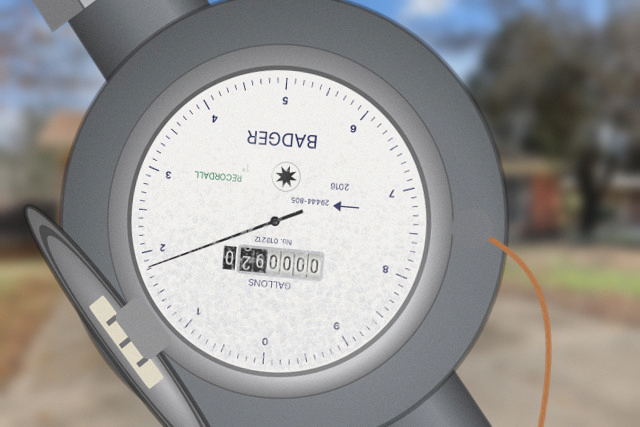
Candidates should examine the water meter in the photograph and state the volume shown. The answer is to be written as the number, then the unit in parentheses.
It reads 921.8 (gal)
